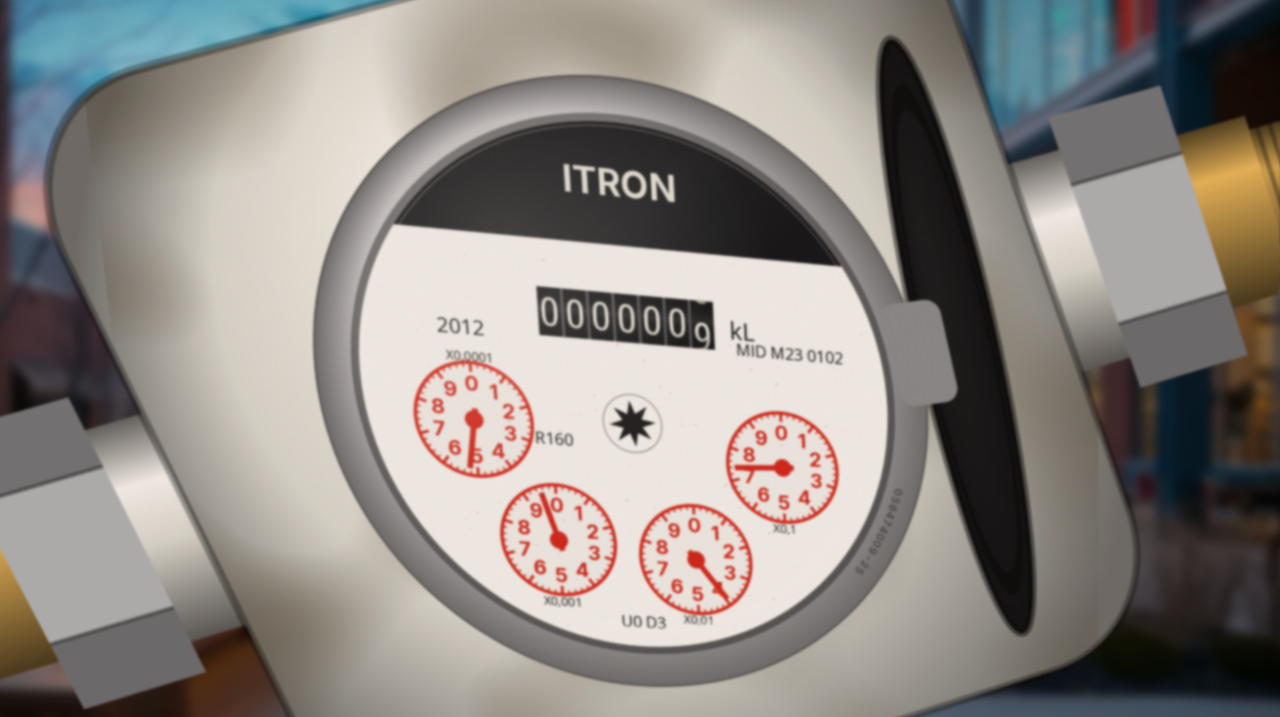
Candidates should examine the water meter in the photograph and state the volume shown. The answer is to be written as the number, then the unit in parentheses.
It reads 8.7395 (kL)
